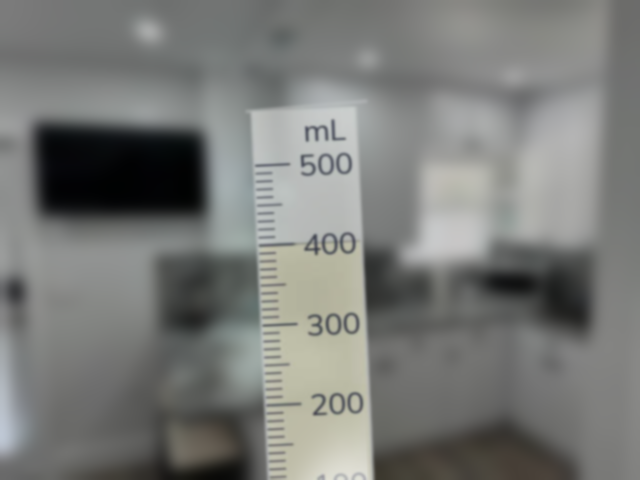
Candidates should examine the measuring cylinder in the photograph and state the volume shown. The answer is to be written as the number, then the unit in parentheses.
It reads 400 (mL)
